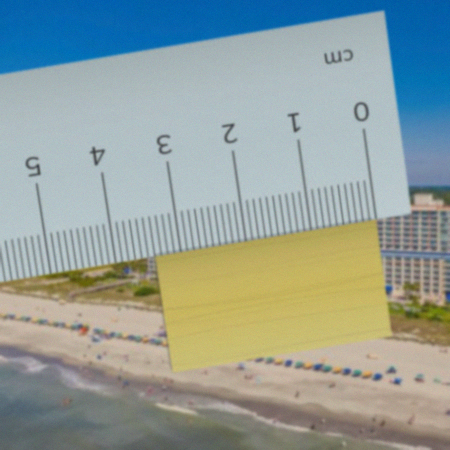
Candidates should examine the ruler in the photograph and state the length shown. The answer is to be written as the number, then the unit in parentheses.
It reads 3.4 (cm)
